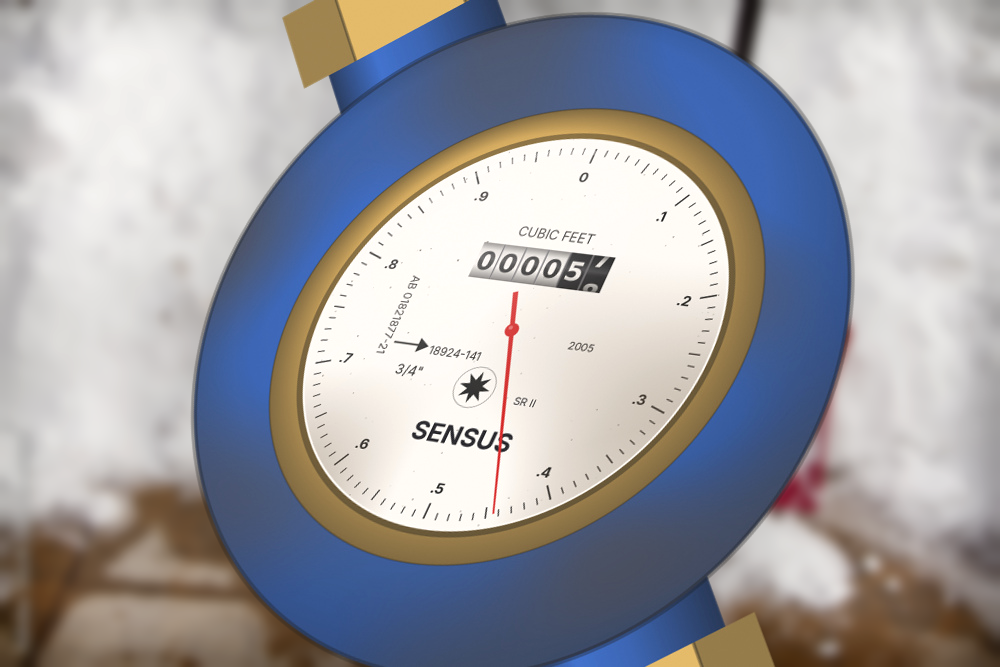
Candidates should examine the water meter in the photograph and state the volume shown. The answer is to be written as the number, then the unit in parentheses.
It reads 57.44 (ft³)
